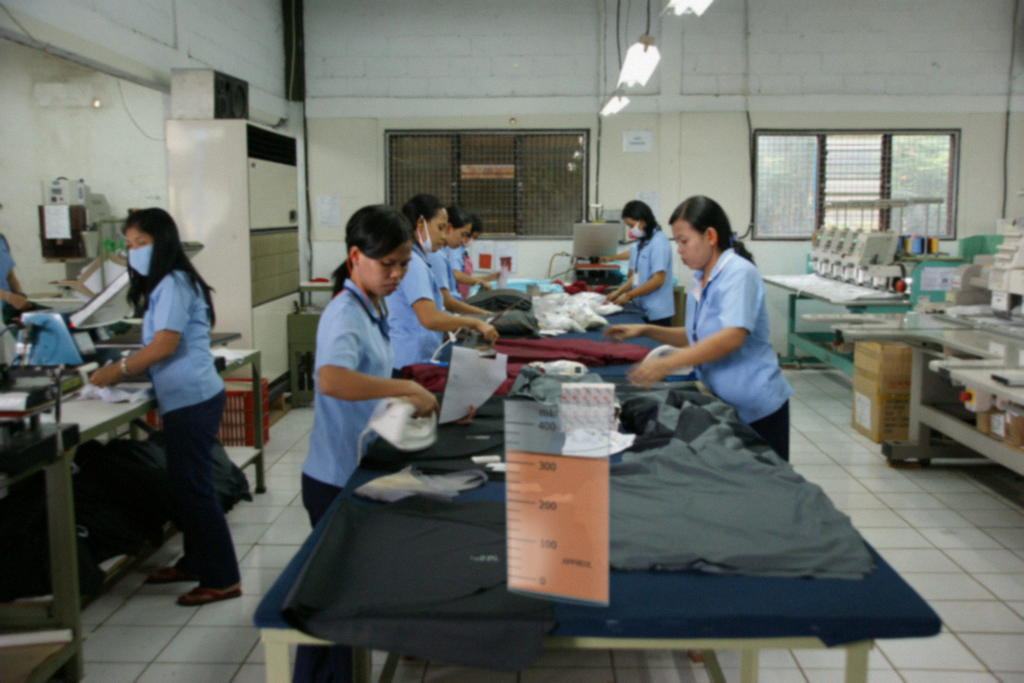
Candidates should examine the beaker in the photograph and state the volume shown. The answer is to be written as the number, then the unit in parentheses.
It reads 325 (mL)
